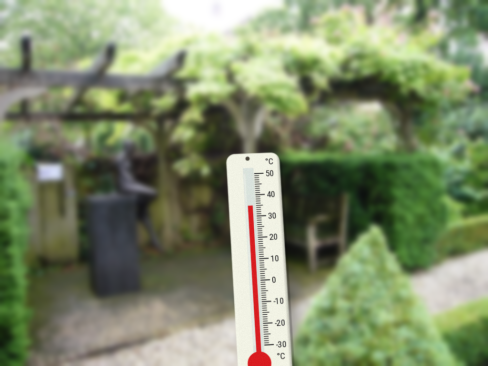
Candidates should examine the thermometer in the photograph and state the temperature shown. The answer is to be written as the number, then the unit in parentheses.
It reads 35 (°C)
